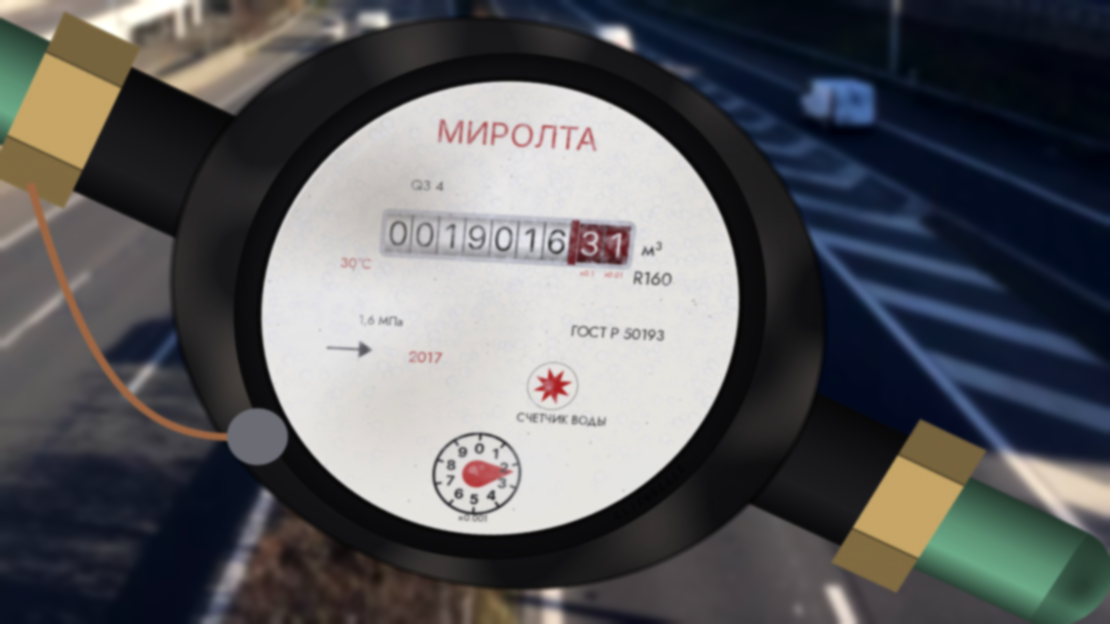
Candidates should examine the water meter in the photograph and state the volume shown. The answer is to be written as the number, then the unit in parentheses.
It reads 19016.312 (m³)
